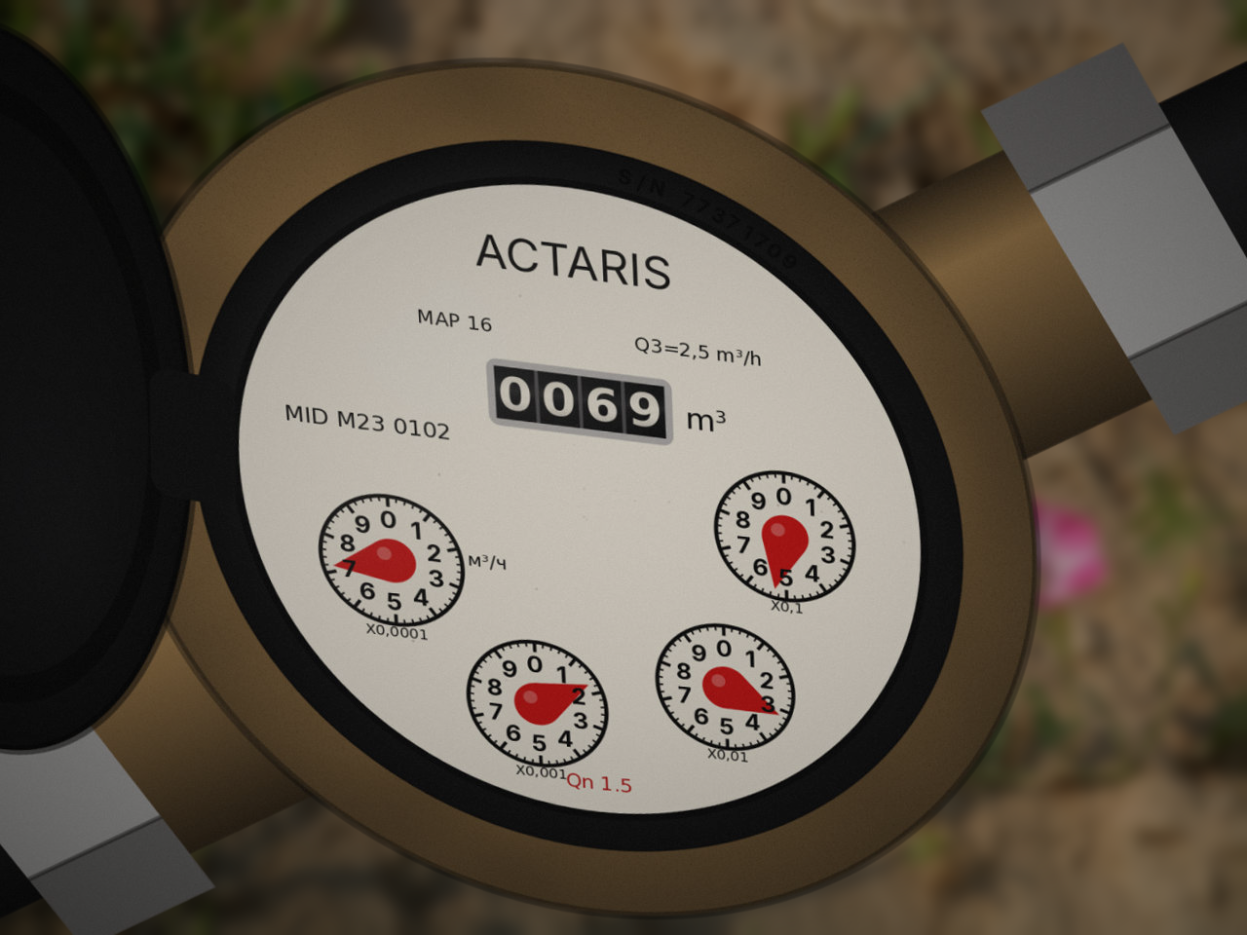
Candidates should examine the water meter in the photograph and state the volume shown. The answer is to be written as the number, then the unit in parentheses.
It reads 69.5317 (m³)
